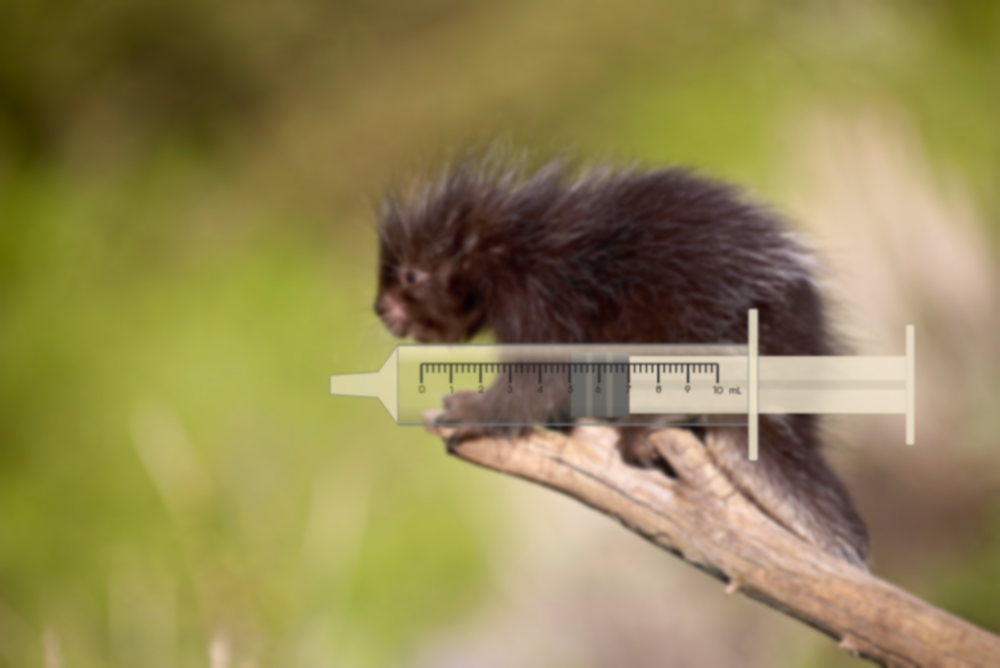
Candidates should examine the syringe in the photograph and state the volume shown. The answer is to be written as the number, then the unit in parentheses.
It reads 5 (mL)
